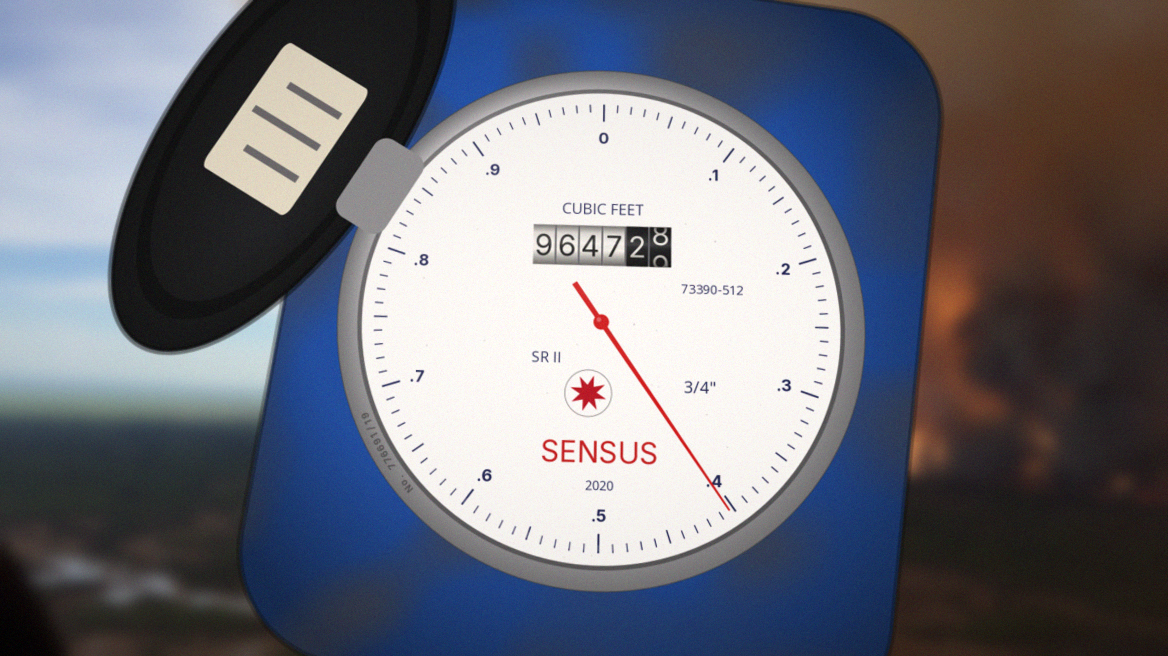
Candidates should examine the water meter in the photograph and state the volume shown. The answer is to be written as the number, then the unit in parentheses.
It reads 964728.40 (ft³)
